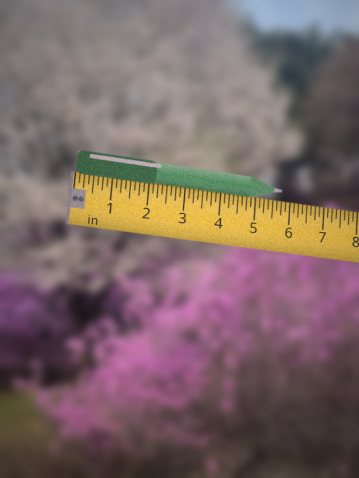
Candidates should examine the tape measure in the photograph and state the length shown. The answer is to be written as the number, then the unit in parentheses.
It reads 5.75 (in)
